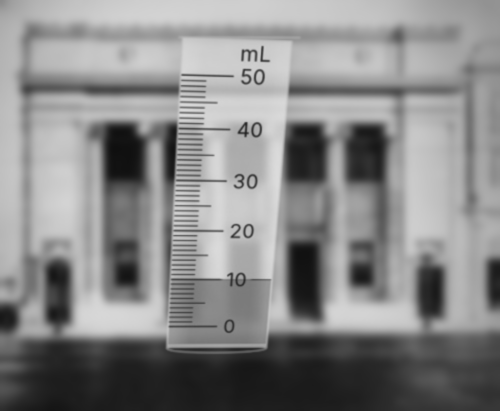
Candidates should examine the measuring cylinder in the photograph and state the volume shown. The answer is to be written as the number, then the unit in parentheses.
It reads 10 (mL)
